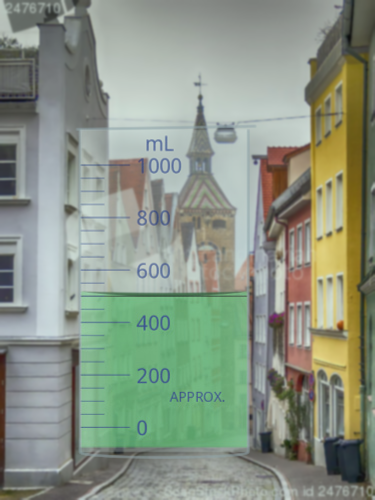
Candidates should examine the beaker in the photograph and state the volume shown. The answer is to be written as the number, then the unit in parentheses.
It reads 500 (mL)
